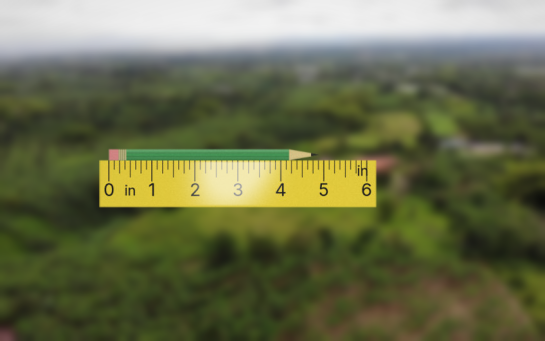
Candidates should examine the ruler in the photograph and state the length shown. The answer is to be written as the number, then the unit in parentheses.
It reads 4.875 (in)
